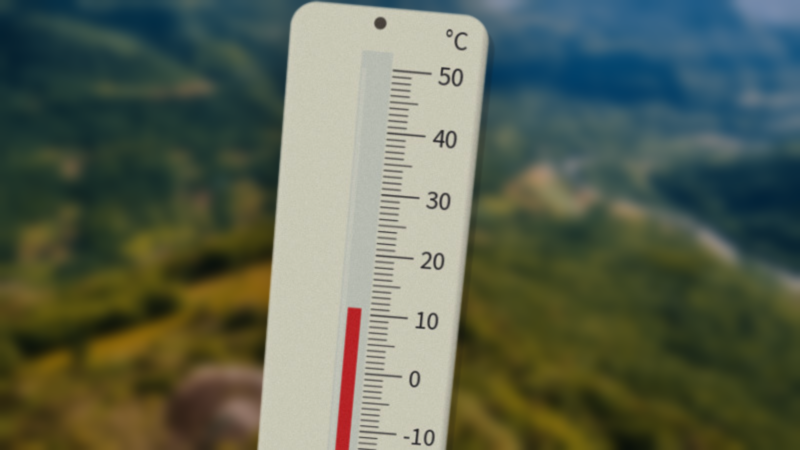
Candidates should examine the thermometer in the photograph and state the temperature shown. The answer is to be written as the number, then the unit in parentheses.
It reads 11 (°C)
